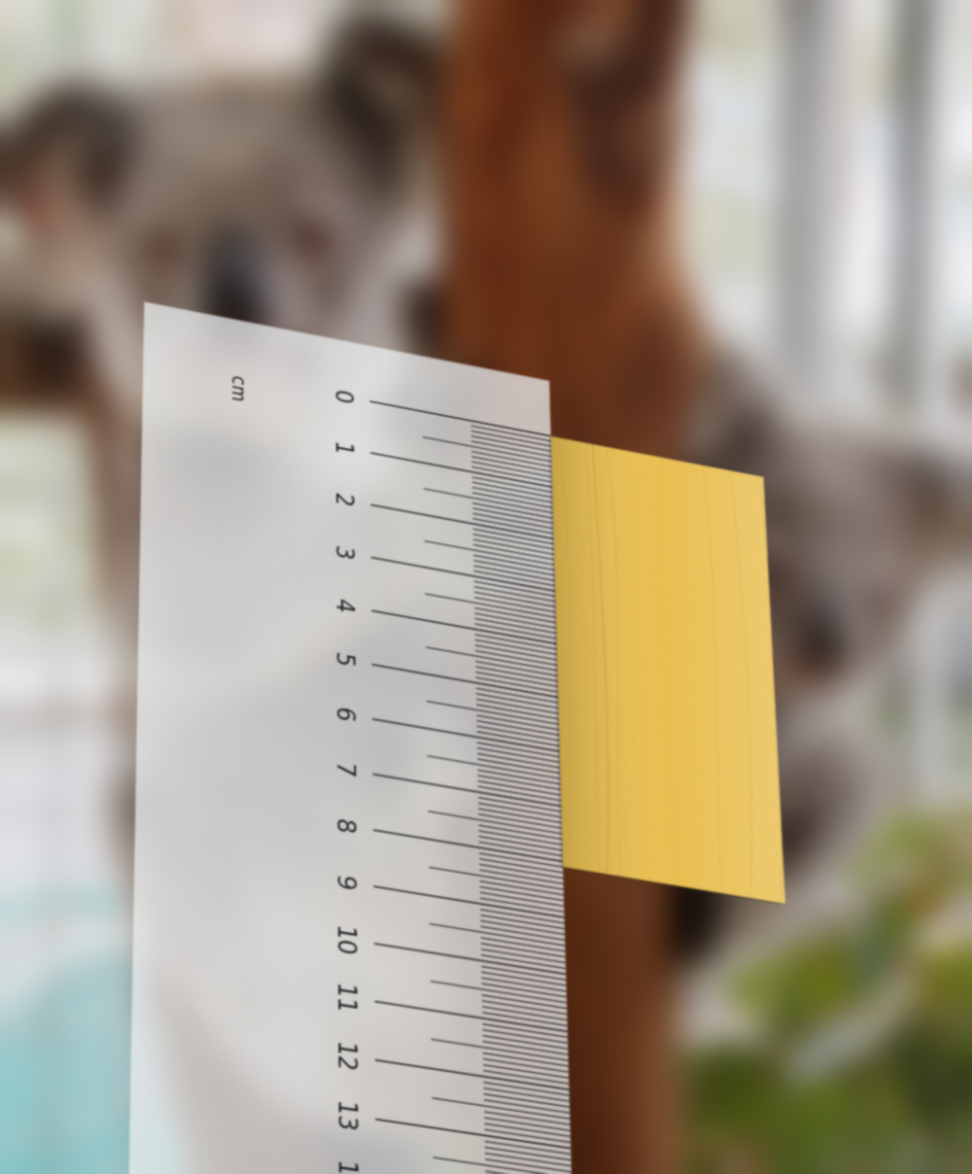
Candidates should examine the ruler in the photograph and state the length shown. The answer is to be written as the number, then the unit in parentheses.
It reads 8.1 (cm)
